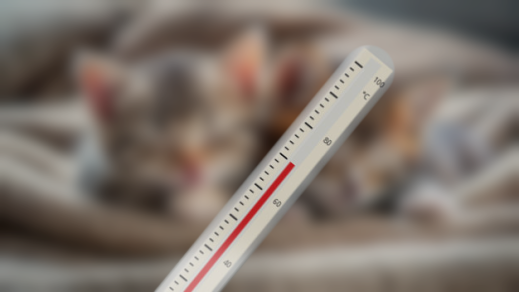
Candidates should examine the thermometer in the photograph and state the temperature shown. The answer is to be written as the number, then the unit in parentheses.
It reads 70 (°C)
